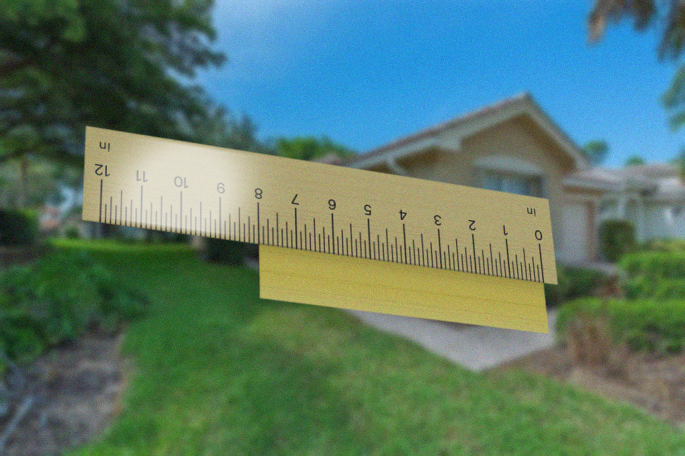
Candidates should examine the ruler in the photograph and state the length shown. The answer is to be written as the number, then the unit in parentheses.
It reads 8 (in)
